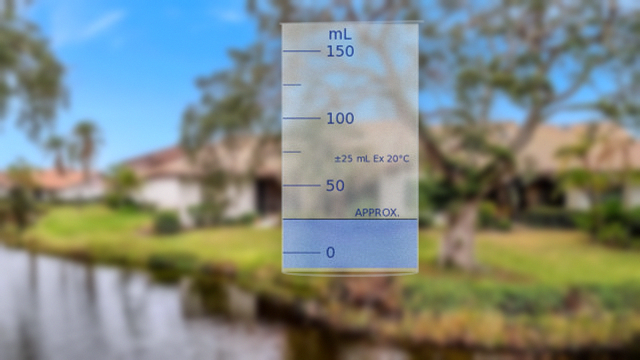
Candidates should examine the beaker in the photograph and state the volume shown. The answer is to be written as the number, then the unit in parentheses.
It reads 25 (mL)
